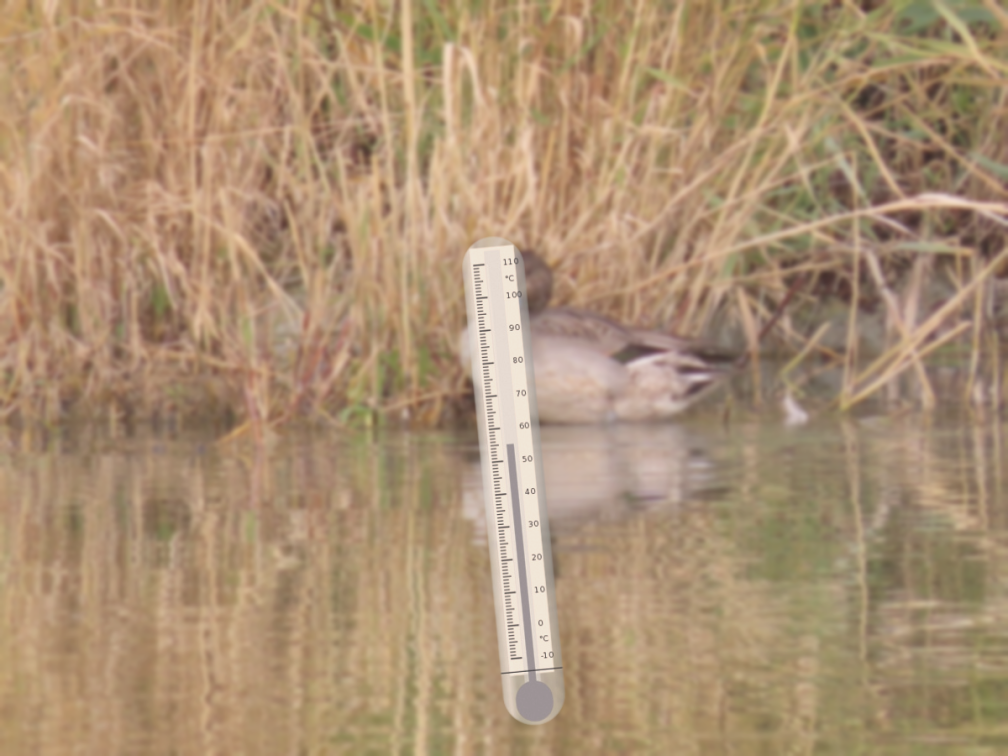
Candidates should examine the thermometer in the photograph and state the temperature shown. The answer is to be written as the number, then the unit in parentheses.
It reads 55 (°C)
